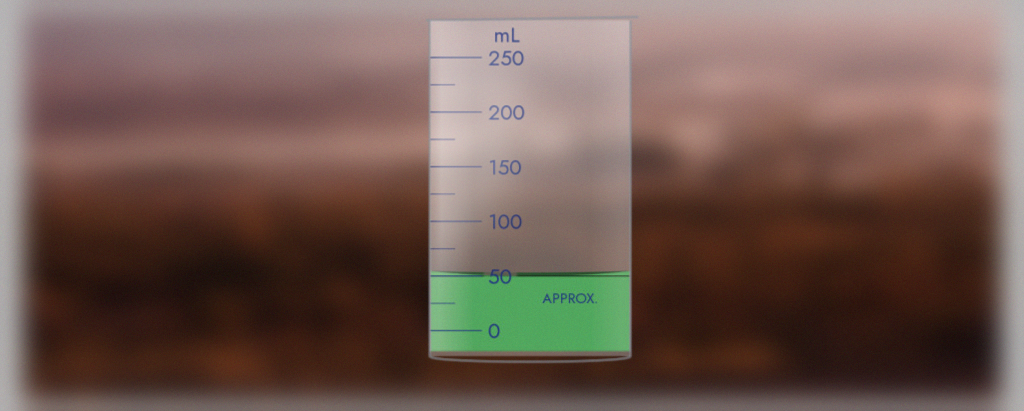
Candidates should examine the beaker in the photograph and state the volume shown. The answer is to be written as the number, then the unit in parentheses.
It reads 50 (mL)
